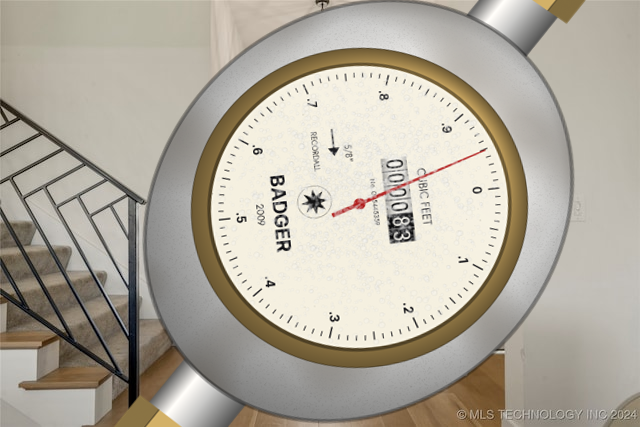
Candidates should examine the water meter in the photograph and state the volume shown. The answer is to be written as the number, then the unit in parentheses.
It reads 82.95 (ft³)
